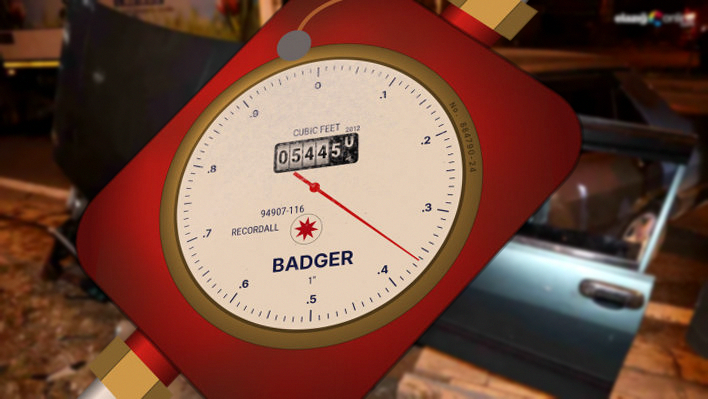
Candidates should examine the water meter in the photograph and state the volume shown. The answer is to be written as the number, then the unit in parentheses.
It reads 54450.36 (ft³)
